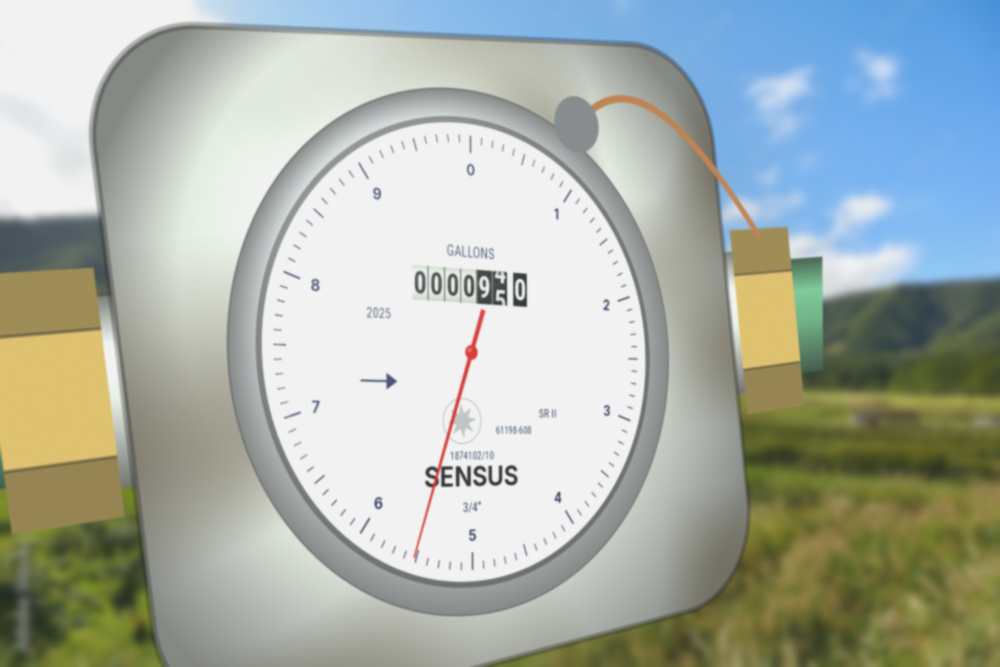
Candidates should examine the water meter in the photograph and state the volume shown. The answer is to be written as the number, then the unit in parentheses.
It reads 945.5 (gal)
